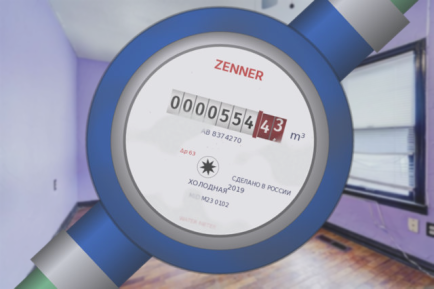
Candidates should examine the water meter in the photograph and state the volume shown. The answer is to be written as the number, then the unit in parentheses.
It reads 554.43 (m³)
